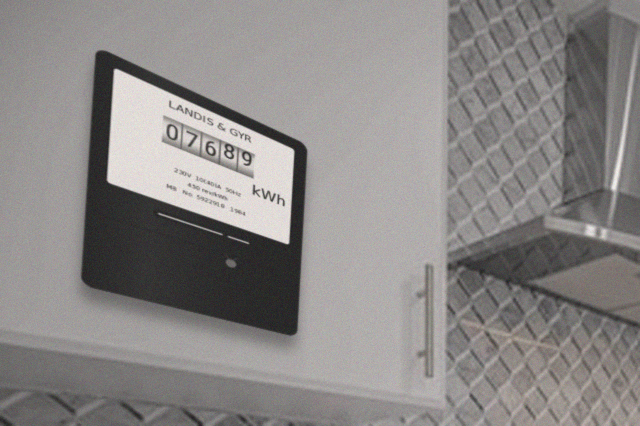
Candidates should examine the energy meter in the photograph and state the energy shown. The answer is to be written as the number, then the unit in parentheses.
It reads 7689 (kWh)
